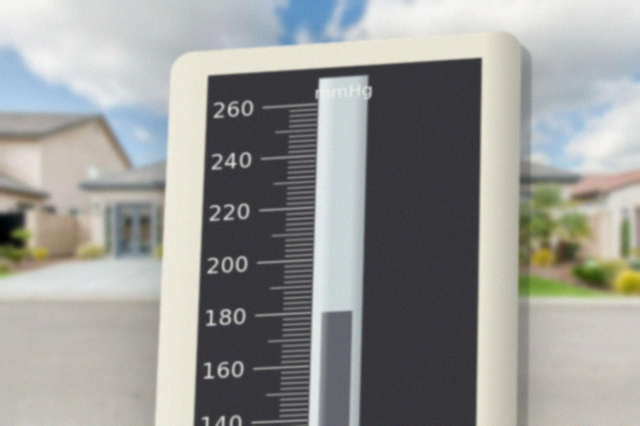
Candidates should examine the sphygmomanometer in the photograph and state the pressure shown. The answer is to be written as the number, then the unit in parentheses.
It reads 180 (mmHg)
